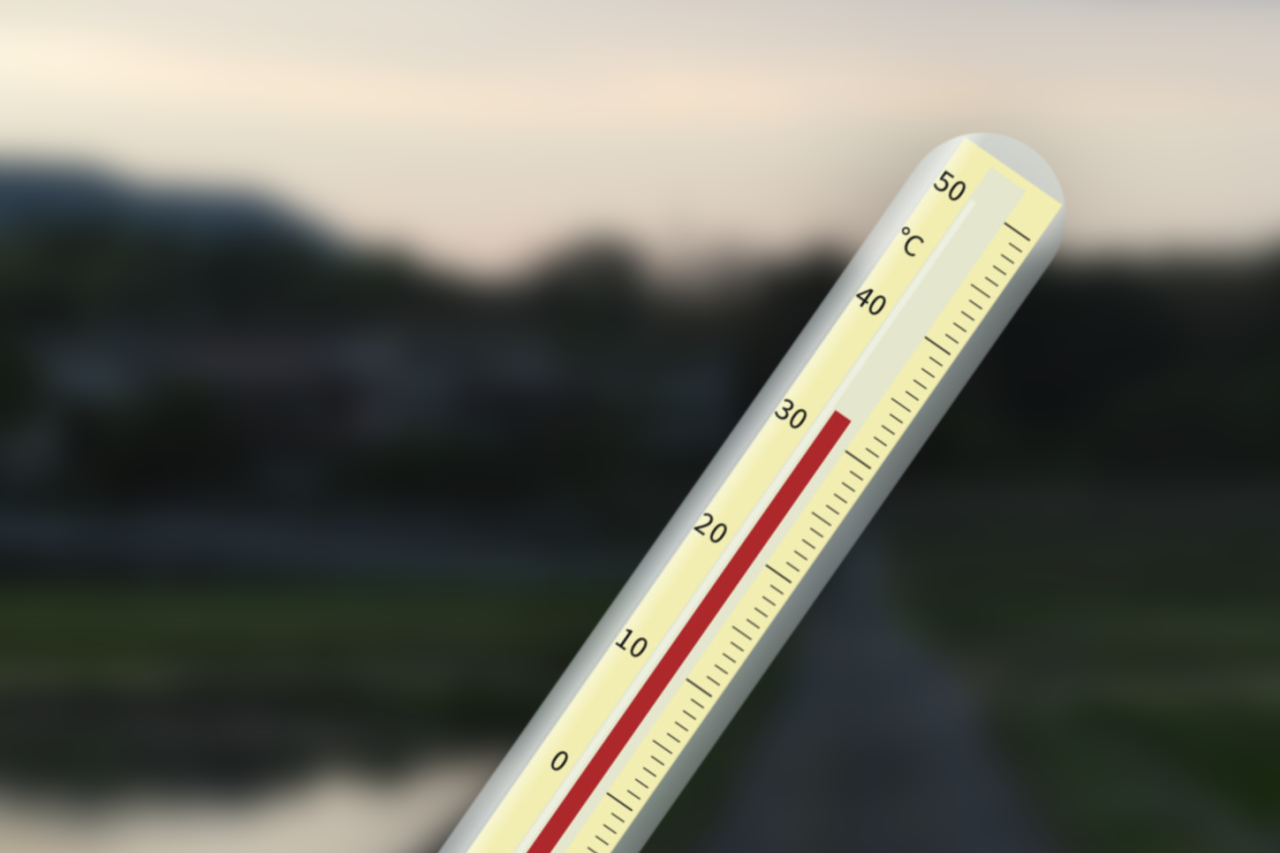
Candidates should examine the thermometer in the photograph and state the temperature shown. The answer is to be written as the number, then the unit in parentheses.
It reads 32 (°C)
